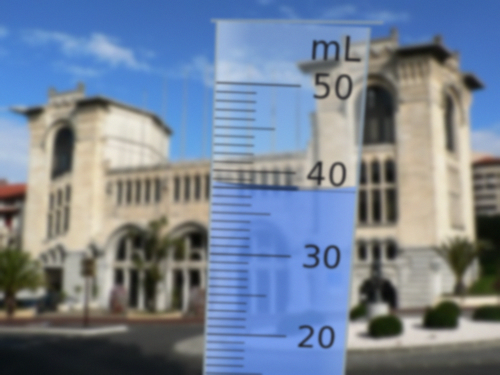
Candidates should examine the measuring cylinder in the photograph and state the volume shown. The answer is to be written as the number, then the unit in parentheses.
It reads 38 (mL)
